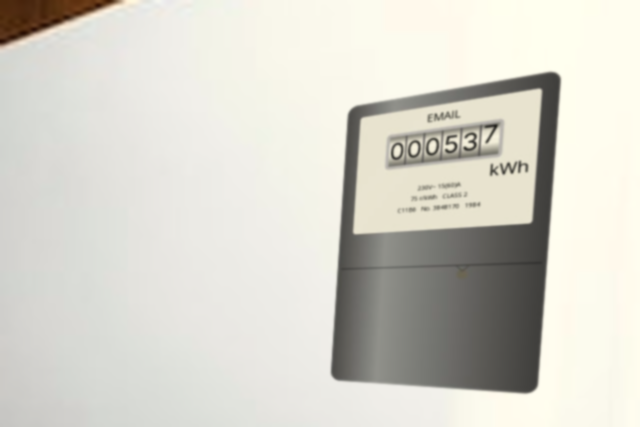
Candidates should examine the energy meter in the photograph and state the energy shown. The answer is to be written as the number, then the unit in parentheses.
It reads 537 (kWh)
